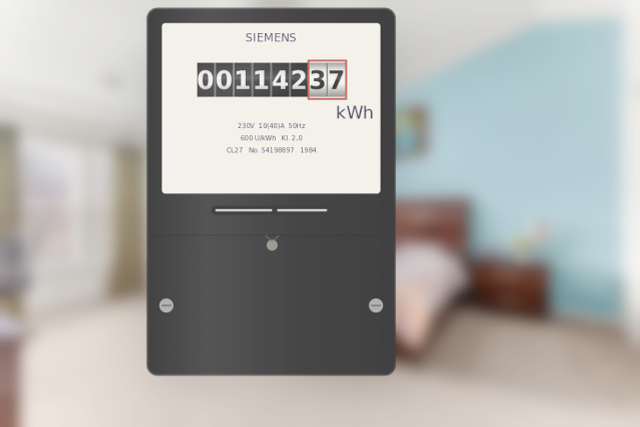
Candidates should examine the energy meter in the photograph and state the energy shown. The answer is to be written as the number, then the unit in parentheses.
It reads 1142.37 (kWh)
